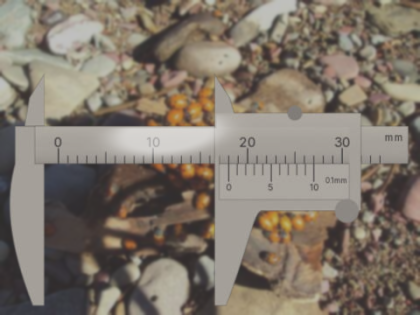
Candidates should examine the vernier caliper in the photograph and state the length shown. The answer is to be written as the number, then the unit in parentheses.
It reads 18.0 (mm)
